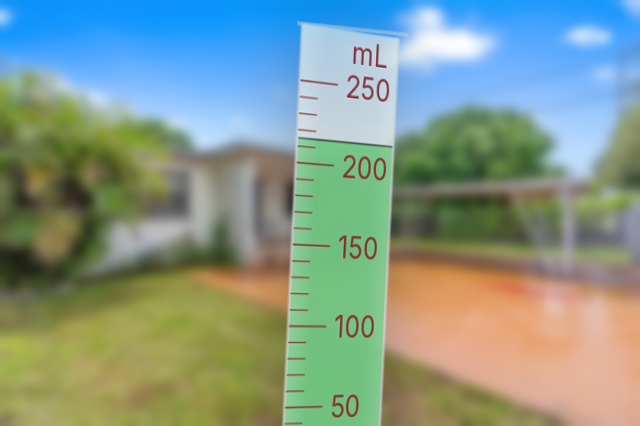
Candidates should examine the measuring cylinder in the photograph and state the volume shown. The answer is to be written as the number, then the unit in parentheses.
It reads 215 (mL)
